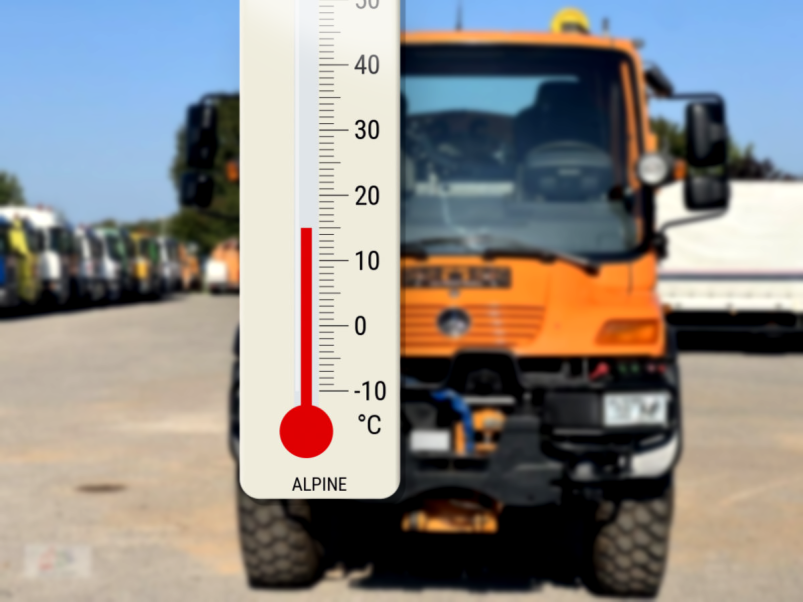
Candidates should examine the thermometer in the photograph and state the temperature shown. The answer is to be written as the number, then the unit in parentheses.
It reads 15 (°C)
